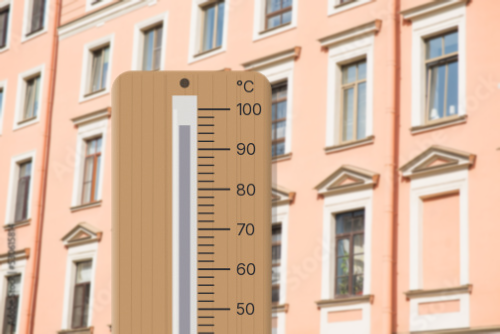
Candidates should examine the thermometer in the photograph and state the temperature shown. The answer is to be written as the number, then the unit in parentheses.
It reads 96 (°C)
